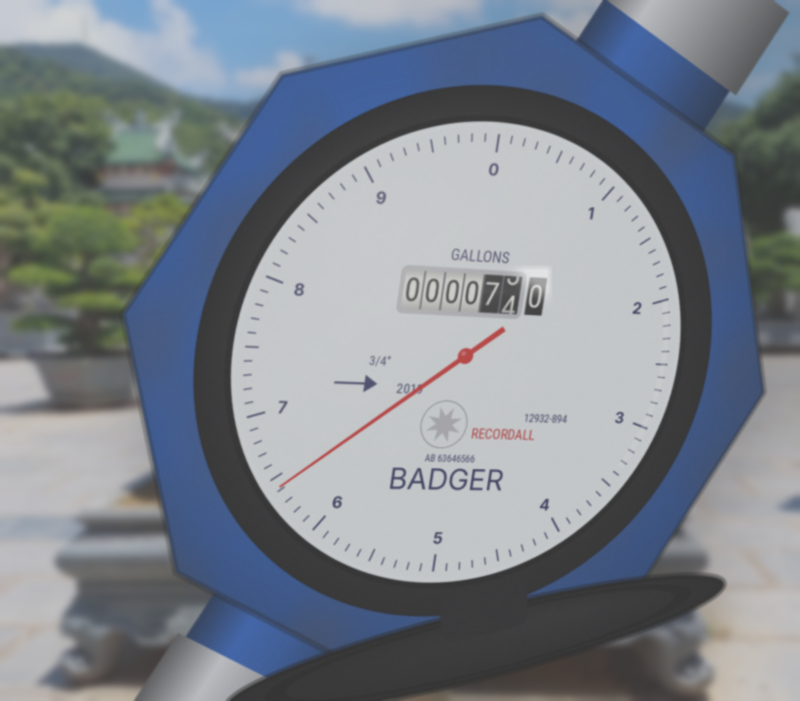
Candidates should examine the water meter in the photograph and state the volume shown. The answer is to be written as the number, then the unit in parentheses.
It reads 736.4 (gal)
